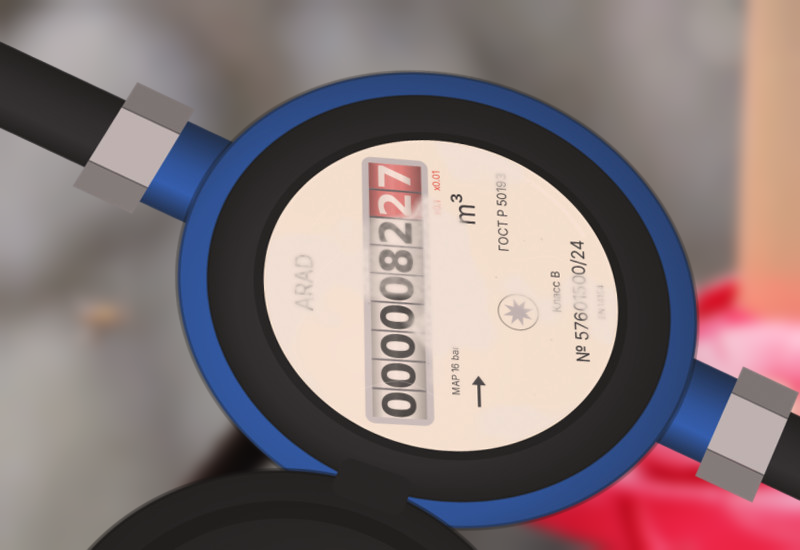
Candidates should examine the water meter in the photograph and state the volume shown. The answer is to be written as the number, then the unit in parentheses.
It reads 82.27 (m³)
